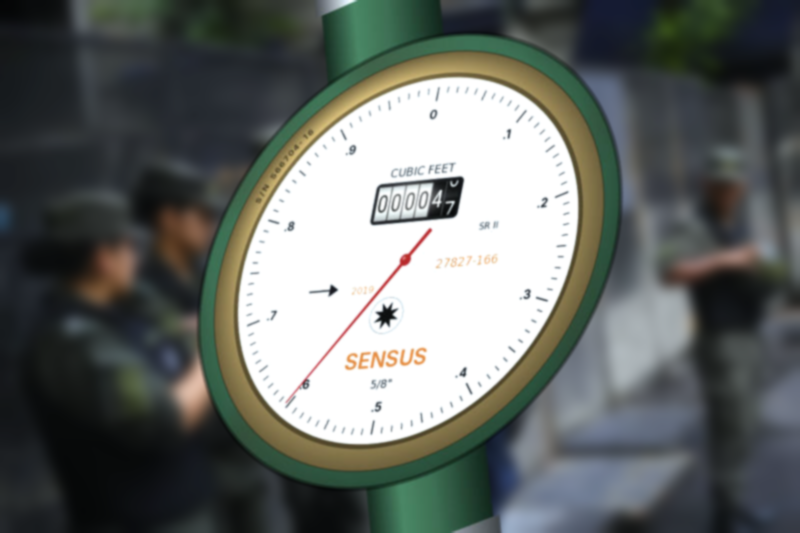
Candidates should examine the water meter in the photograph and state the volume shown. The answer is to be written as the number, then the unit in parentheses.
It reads 46.60 (ft³)
